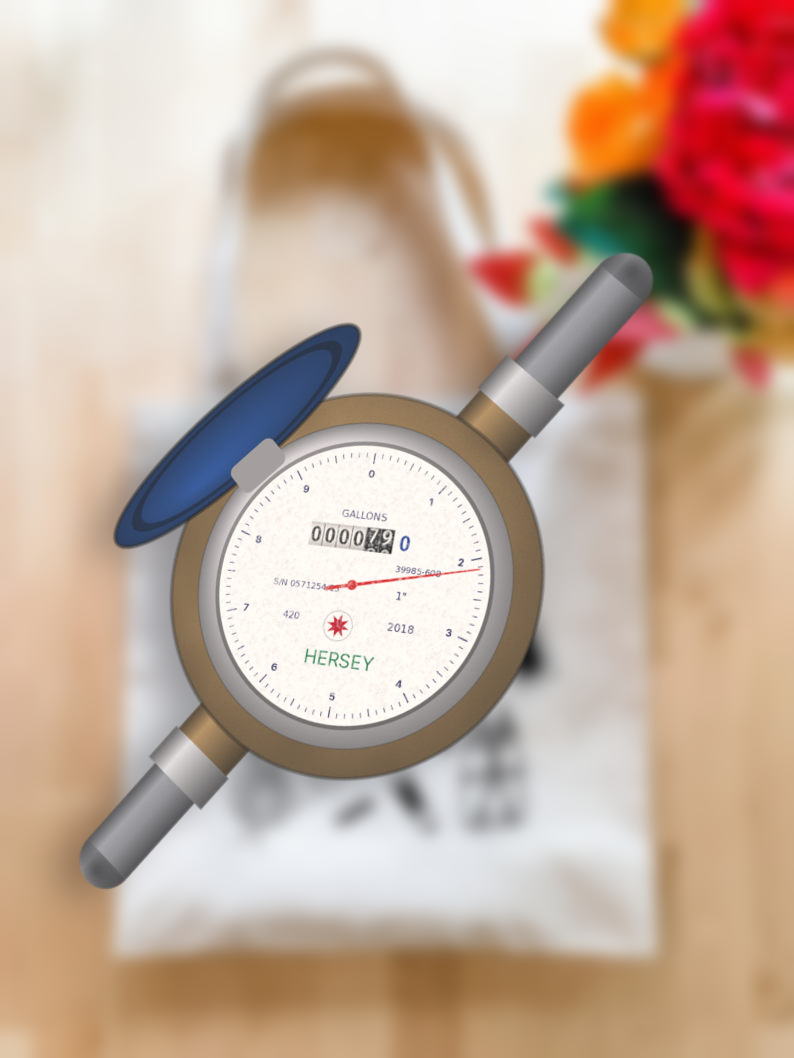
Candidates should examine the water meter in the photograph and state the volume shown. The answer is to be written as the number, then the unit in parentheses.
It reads 792.1 (gal)
